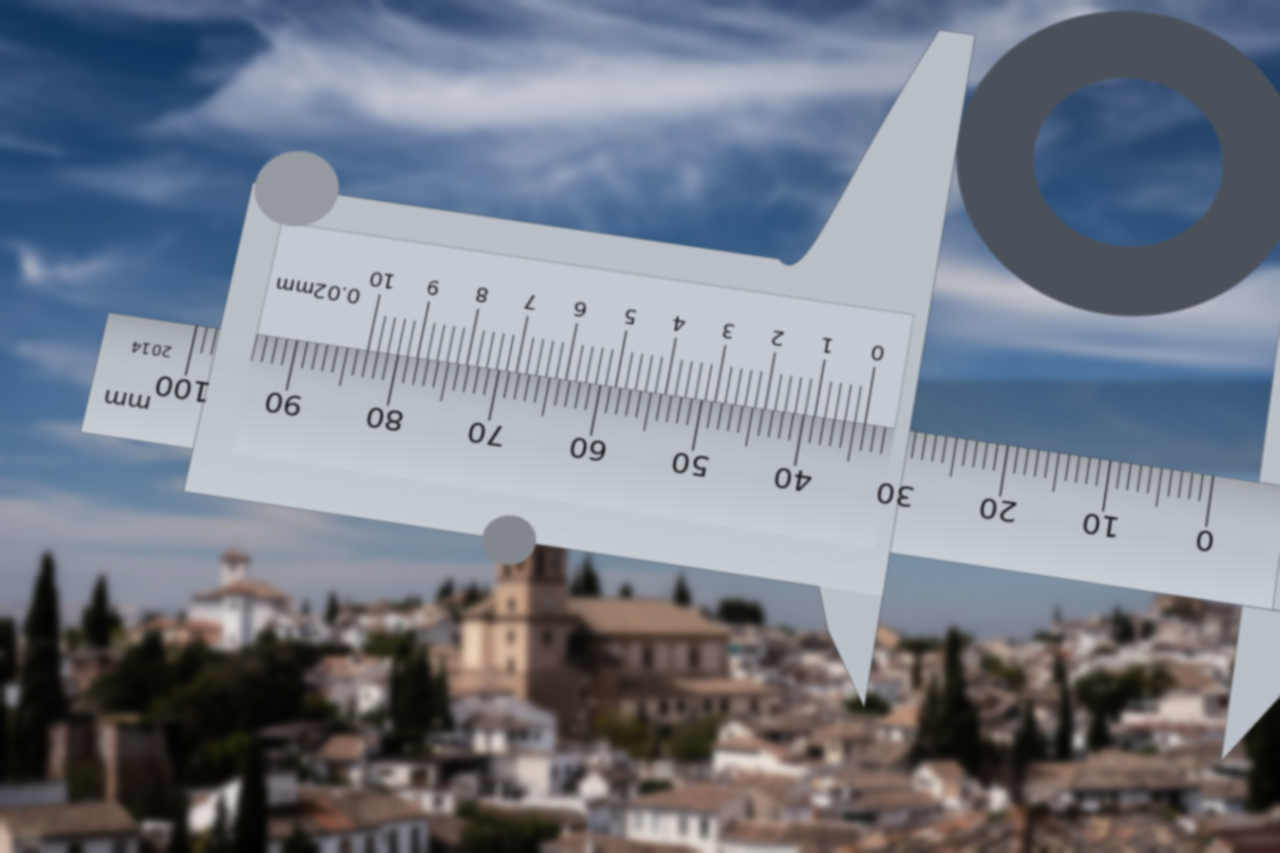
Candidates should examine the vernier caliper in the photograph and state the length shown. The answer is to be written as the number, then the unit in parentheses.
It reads 34.0 (mm)
